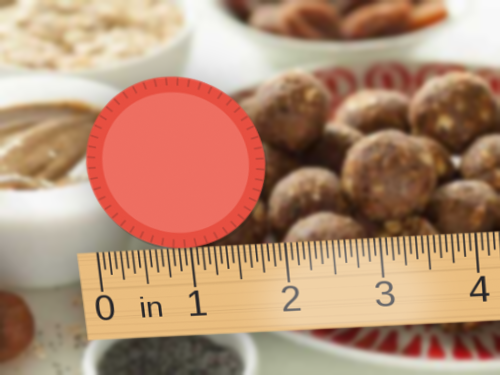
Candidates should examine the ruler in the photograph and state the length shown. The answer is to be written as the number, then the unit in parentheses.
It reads 1.875 (in)
